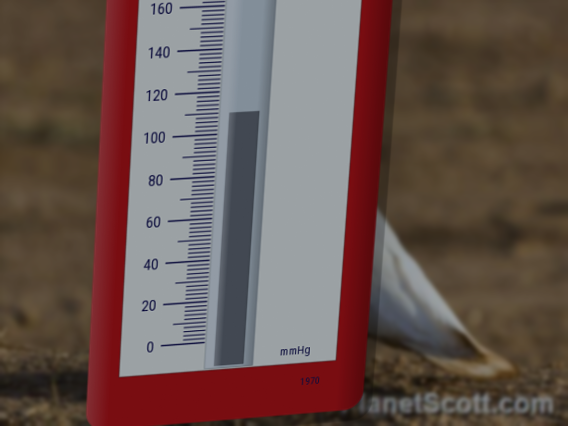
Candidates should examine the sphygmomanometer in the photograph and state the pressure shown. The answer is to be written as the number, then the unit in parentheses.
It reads 110 (mmHg)
